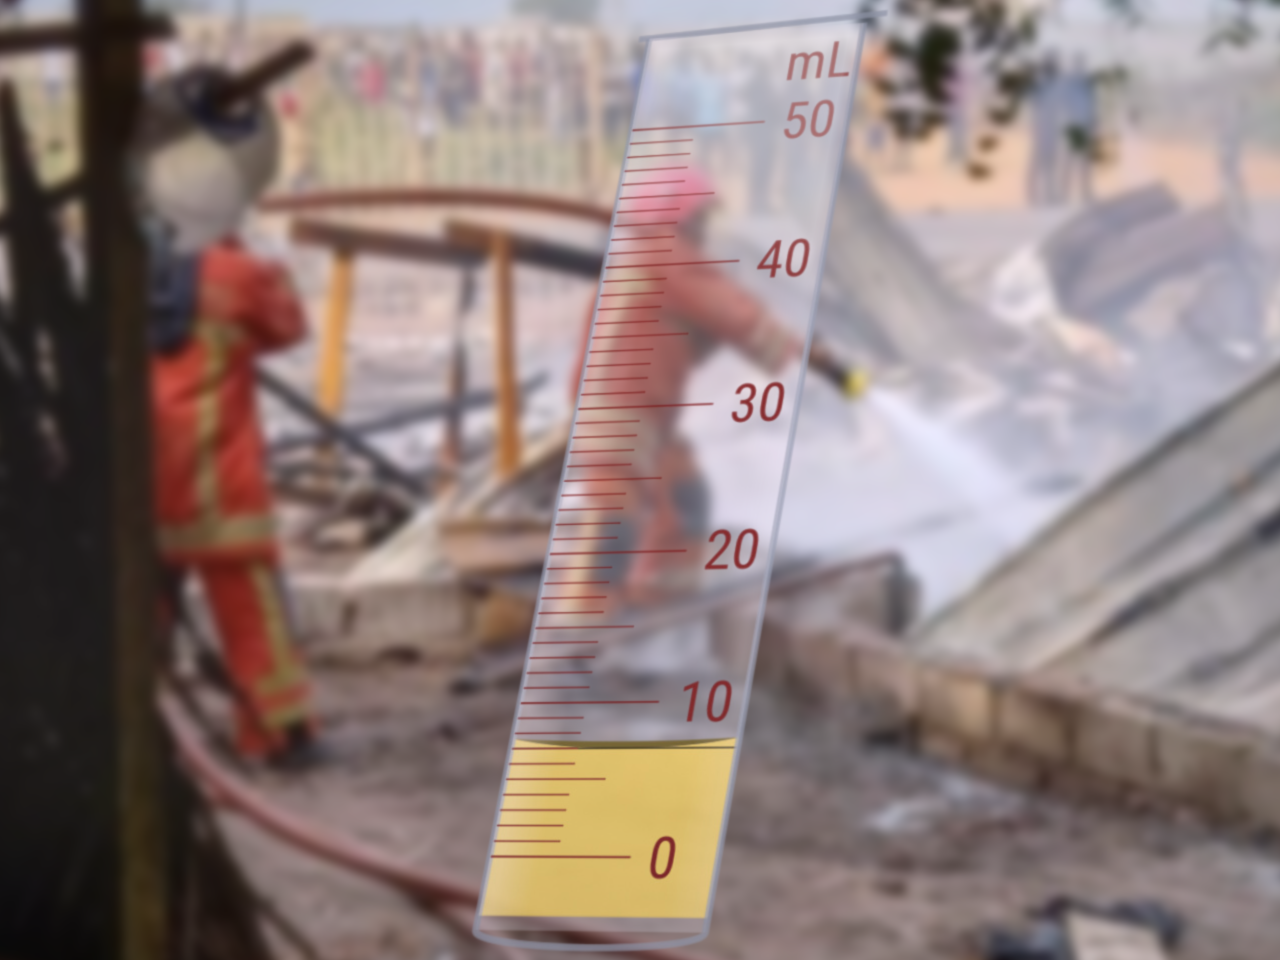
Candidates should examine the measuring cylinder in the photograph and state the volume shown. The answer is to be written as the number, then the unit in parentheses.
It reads 7 (mL)
